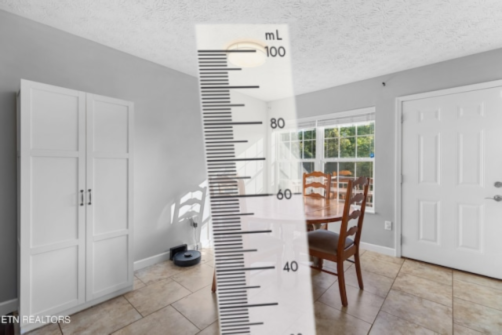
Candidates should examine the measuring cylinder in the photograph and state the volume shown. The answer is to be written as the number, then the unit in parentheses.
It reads 60 (mL)
